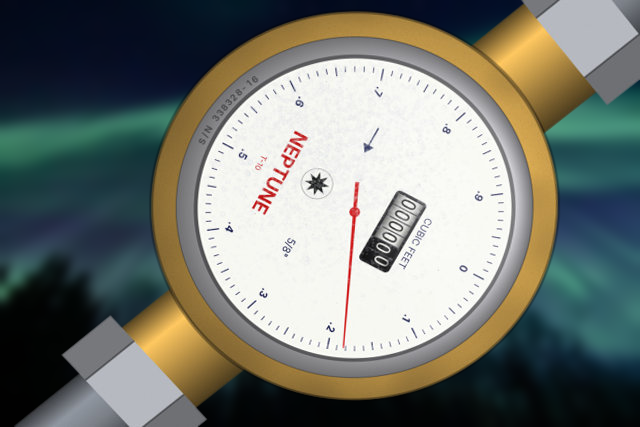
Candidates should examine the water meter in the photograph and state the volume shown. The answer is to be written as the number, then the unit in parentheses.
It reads 0.18 (ft³)
